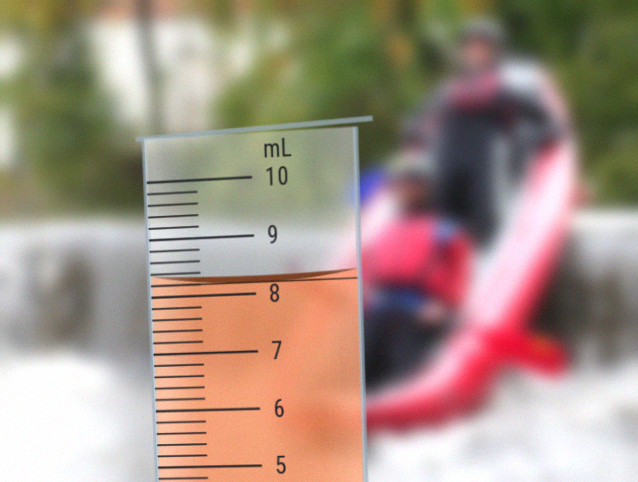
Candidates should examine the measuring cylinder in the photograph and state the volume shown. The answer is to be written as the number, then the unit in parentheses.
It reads 8.2 (mL)
